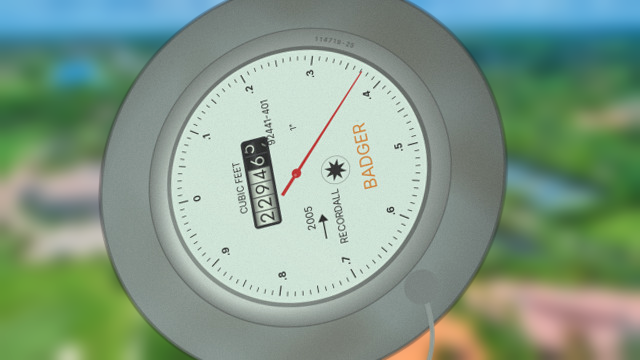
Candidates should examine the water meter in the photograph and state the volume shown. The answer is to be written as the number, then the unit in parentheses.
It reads 229465.37 (ft³)
